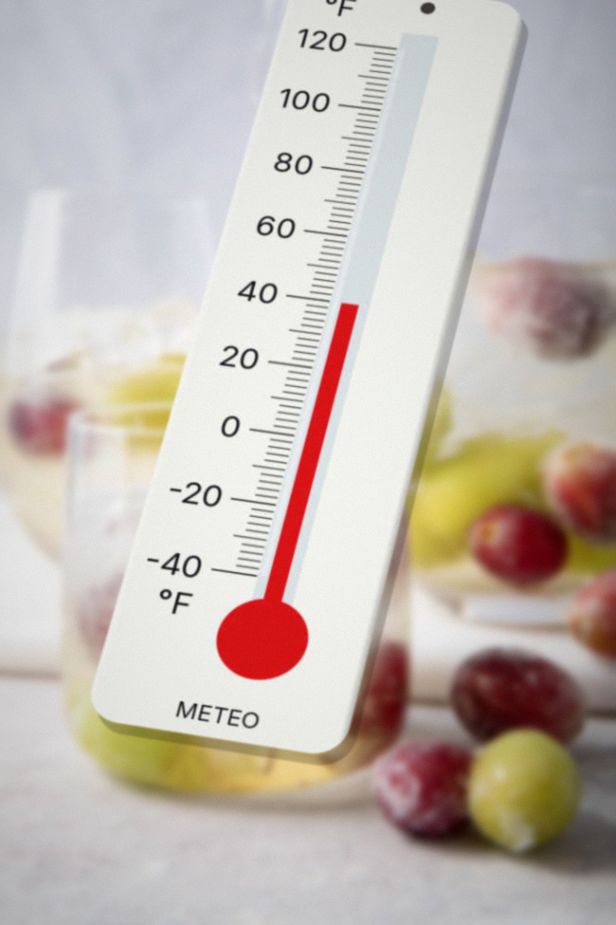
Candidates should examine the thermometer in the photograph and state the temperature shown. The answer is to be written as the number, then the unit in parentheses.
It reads 40 (°F)
